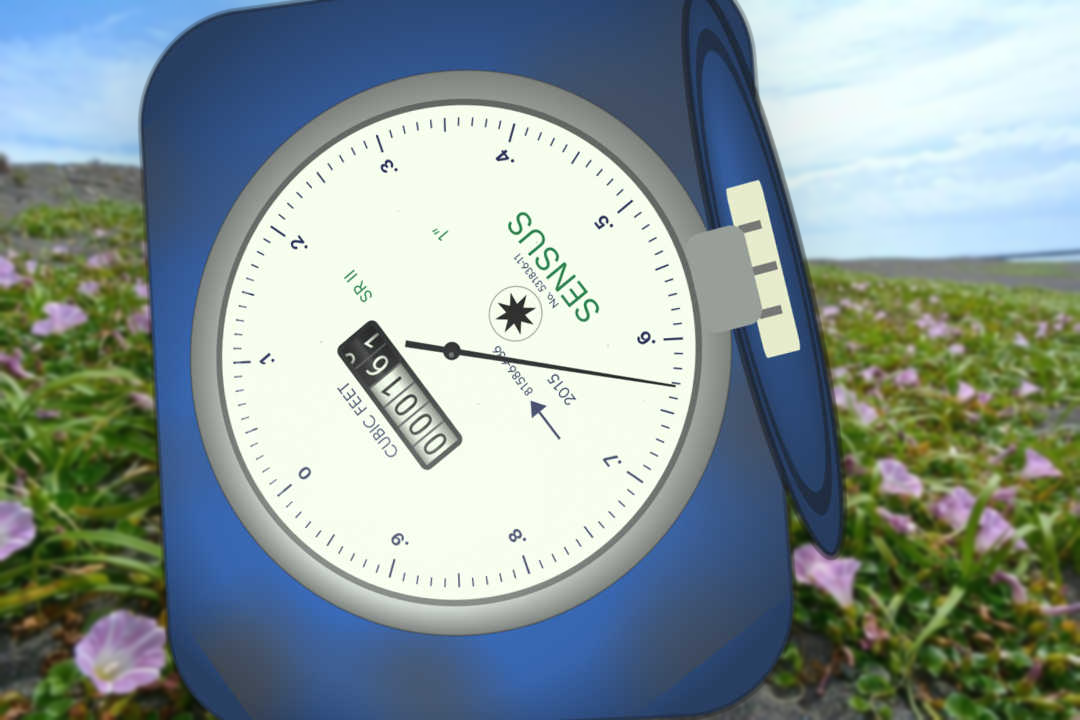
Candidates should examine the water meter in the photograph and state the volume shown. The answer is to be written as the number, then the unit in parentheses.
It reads 160.63 (ft³)
